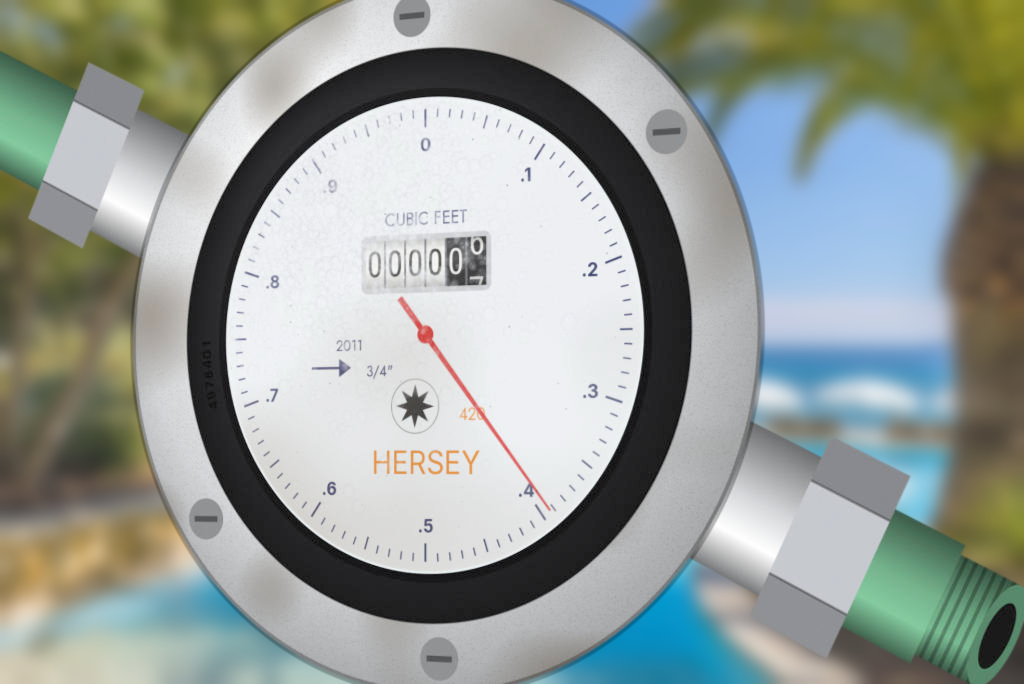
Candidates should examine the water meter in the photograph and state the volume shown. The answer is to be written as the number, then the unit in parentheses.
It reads 6.39 (ft³)
